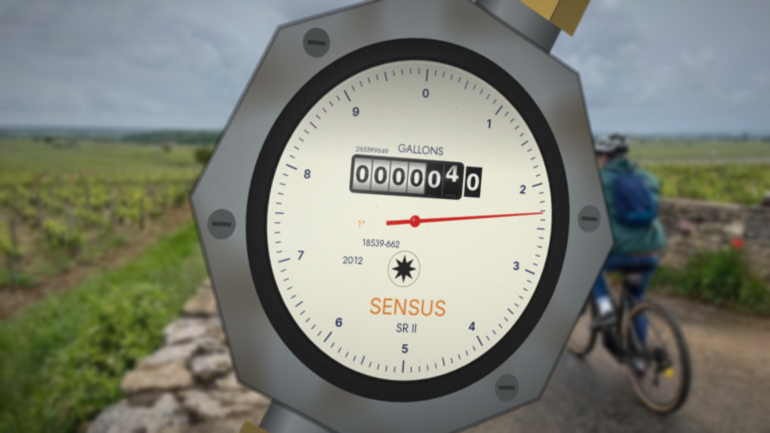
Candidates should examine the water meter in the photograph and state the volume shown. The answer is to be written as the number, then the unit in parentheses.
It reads 42.3 (gal)
